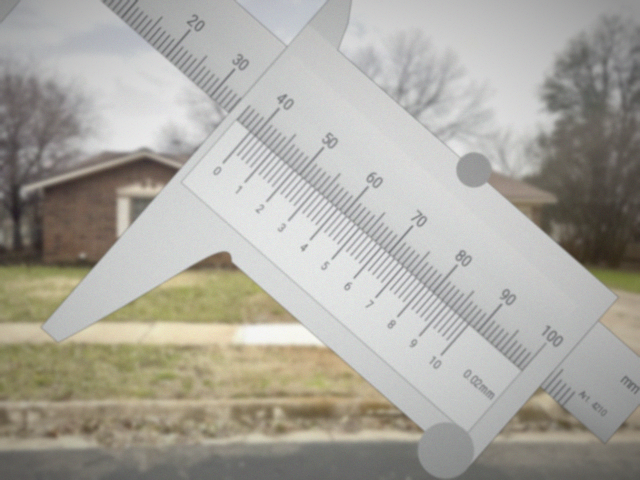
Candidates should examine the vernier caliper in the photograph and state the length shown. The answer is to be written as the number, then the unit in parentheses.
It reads 39.0 (mm)
